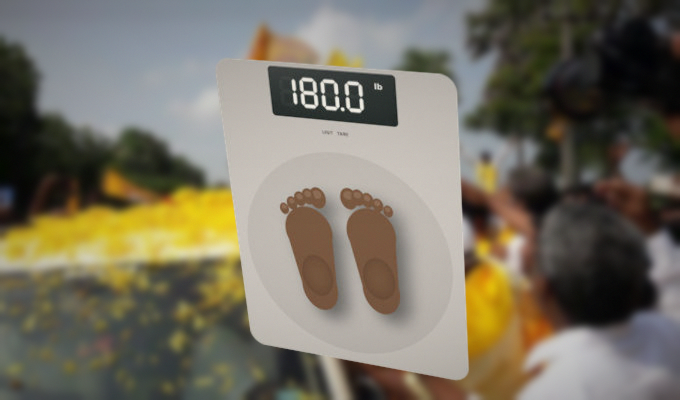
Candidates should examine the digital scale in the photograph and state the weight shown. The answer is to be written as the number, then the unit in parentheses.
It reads 180.0 (lb)
